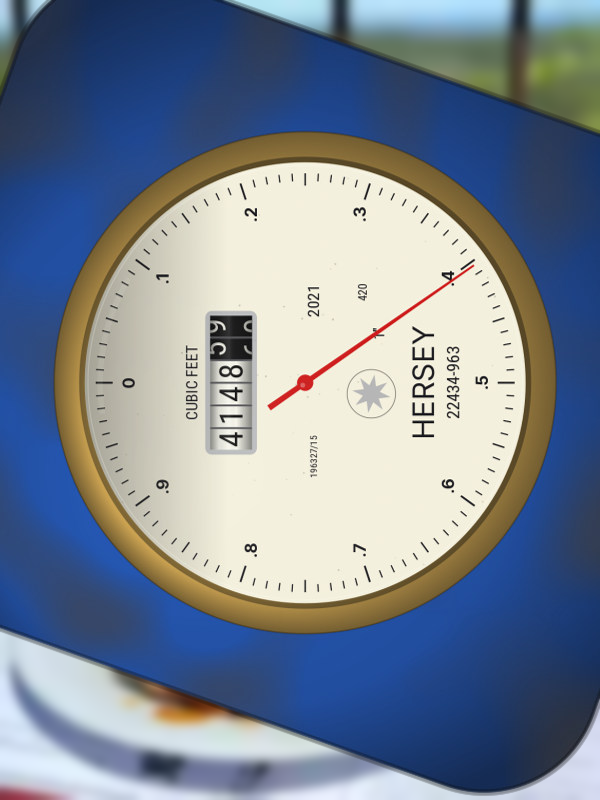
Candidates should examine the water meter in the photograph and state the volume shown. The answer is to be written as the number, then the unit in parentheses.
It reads 414859.40 (ft³)
